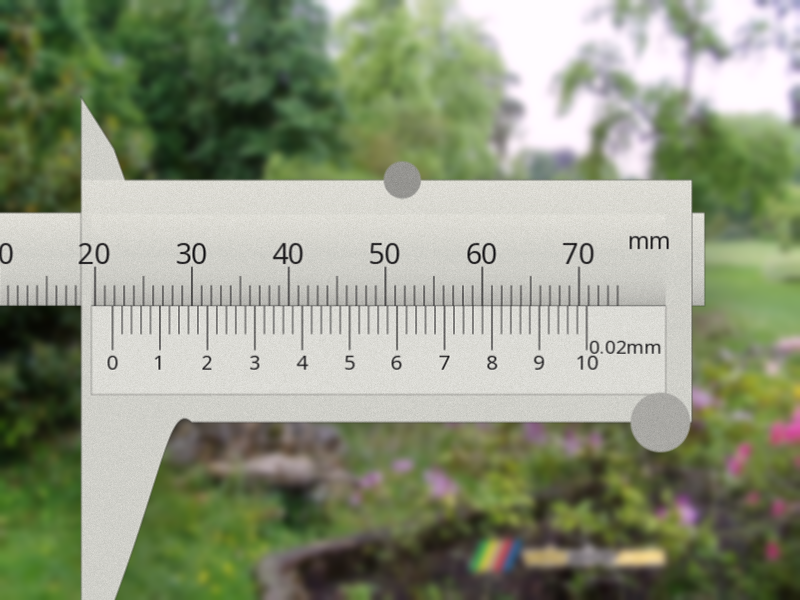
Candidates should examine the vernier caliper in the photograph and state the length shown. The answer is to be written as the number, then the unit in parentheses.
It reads 21.8 (mm)
